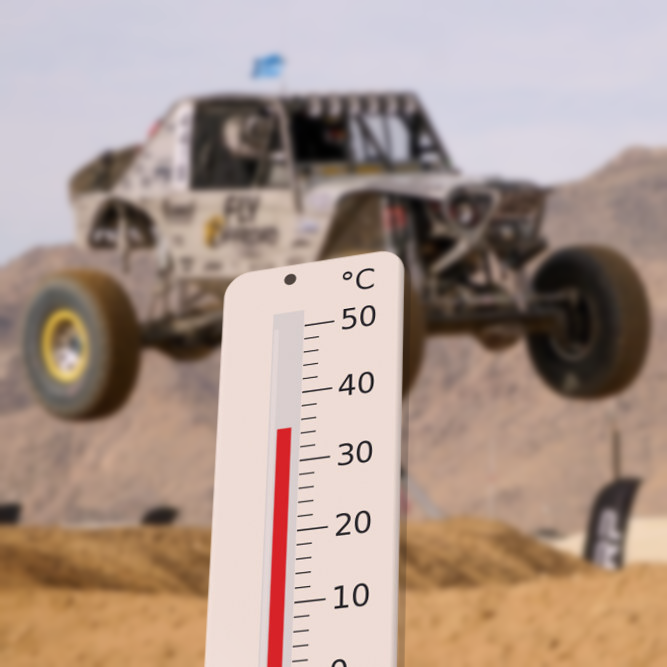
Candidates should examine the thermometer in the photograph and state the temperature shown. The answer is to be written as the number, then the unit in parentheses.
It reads 35 (°C)
